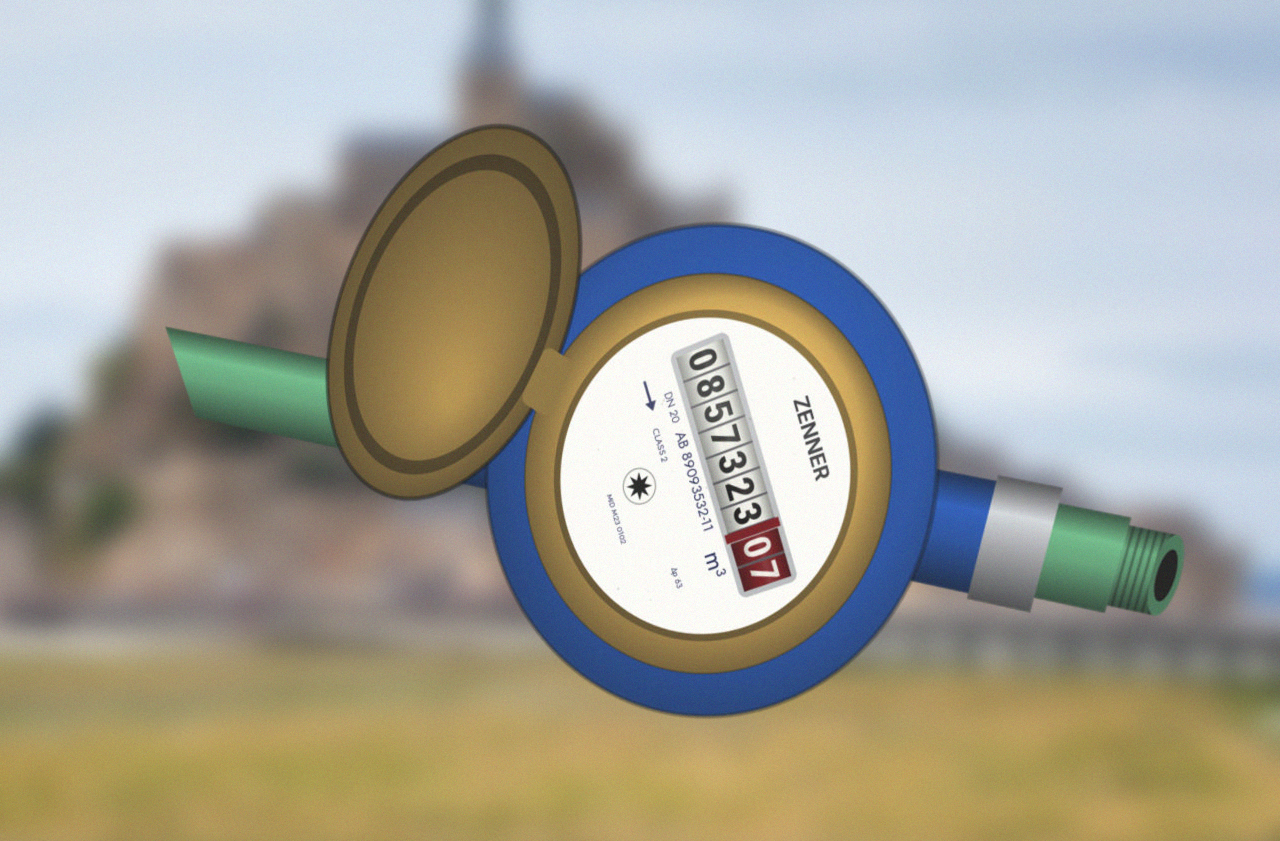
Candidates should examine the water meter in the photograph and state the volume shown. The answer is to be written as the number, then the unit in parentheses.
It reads 857323.07 (m³)
